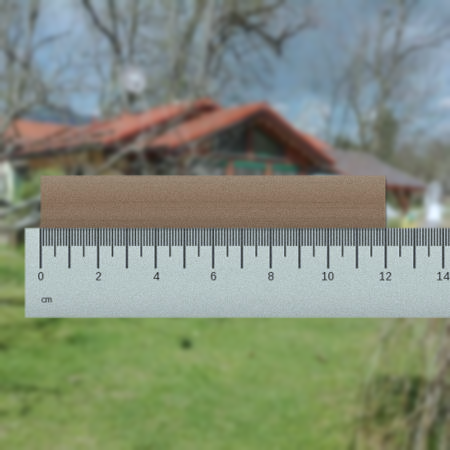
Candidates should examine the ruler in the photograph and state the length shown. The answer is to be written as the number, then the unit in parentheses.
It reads 12 (cm)
